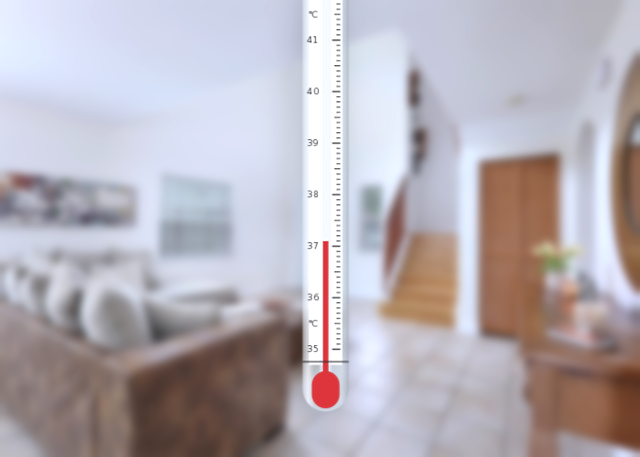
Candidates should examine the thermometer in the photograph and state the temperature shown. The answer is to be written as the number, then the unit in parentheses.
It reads 37.1 (°C)
